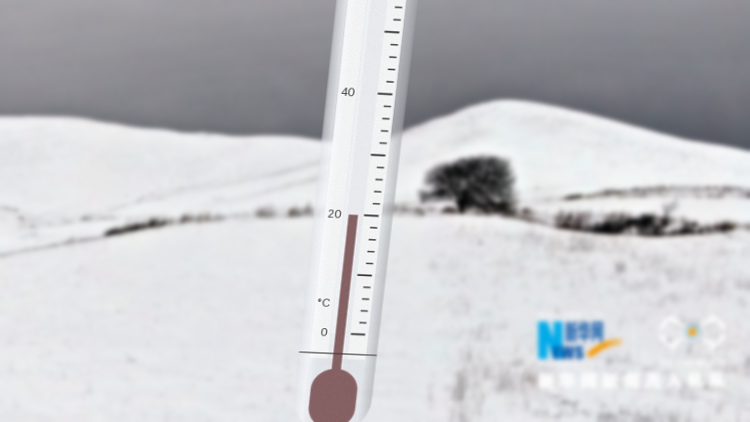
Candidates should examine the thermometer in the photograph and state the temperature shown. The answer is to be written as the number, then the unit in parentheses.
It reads 20 (°C)
